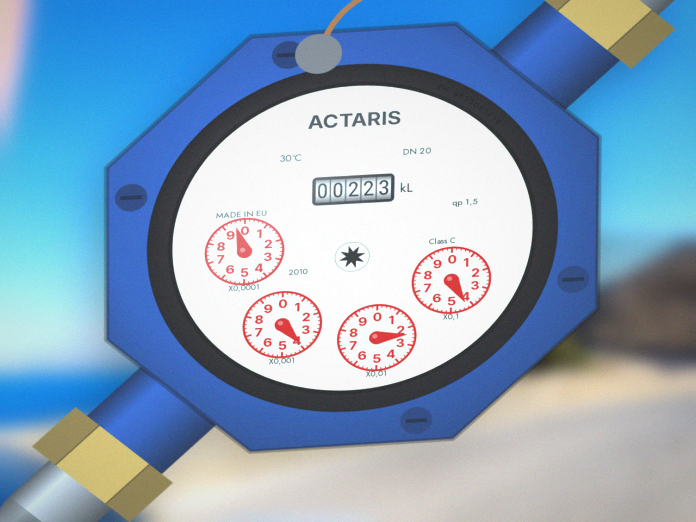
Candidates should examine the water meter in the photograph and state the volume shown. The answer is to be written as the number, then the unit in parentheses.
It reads 223.4239 (kL)
